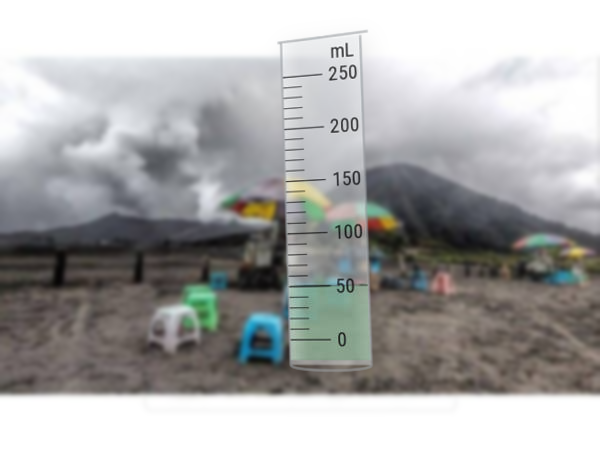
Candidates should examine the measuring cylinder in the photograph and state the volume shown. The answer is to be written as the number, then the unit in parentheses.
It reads 50 (mL)
